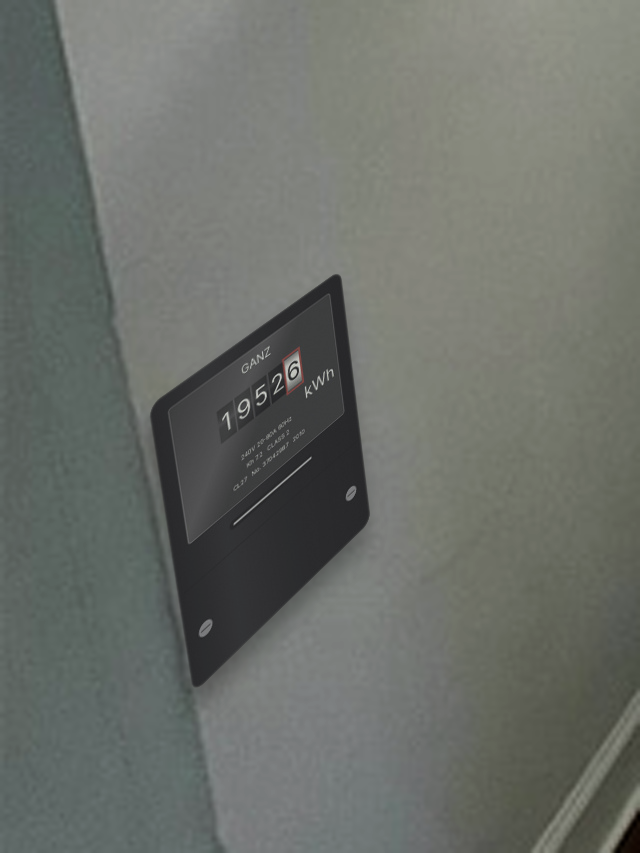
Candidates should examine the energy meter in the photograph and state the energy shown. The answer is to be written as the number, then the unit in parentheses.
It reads 1952.6 (kWh)
